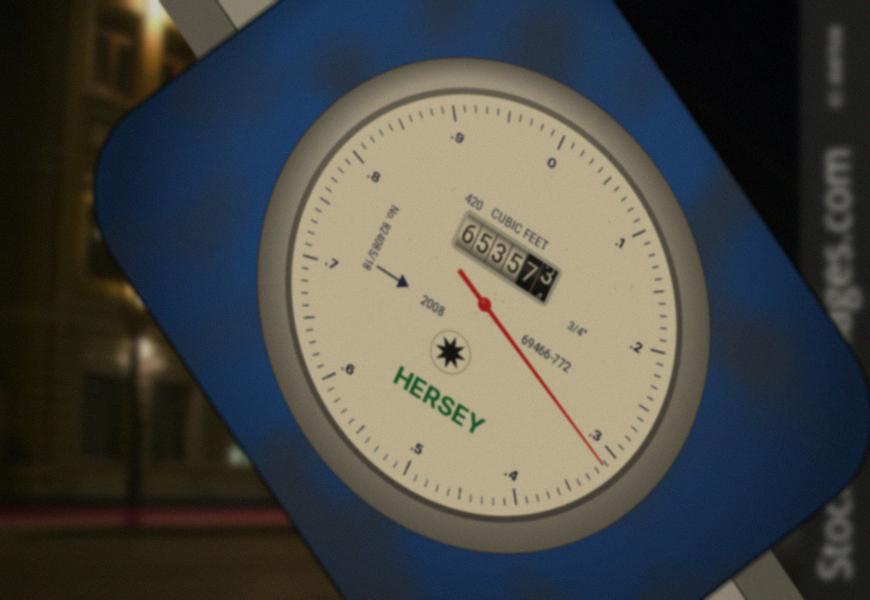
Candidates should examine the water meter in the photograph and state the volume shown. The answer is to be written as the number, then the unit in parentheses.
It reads 653573.31 (ft³)
